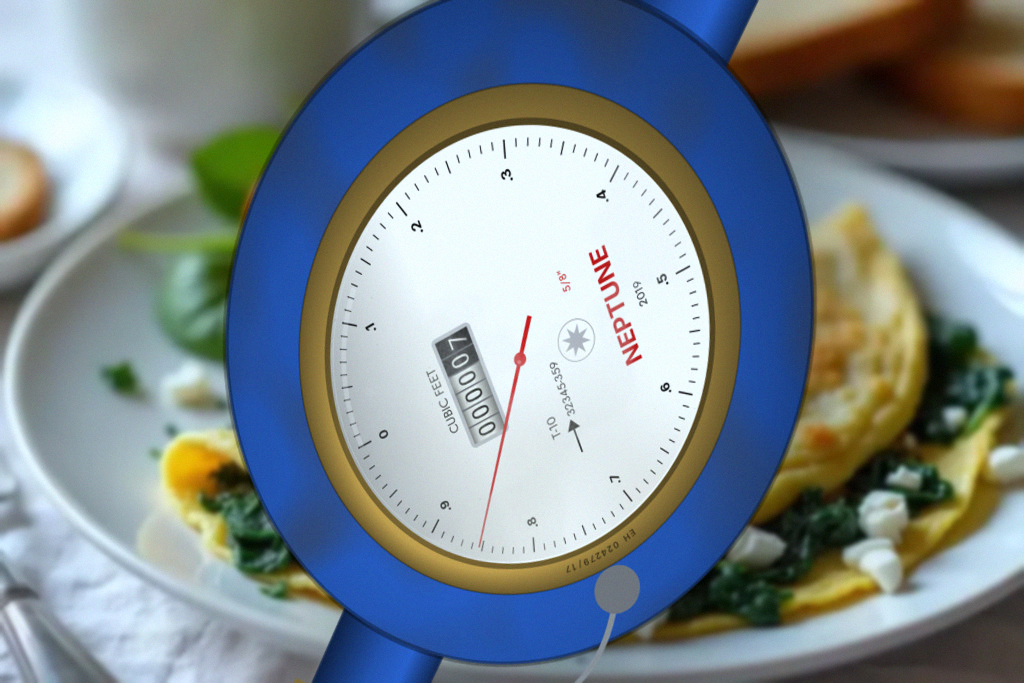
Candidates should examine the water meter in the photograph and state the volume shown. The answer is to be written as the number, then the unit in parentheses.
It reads 6.85 (ft³)
